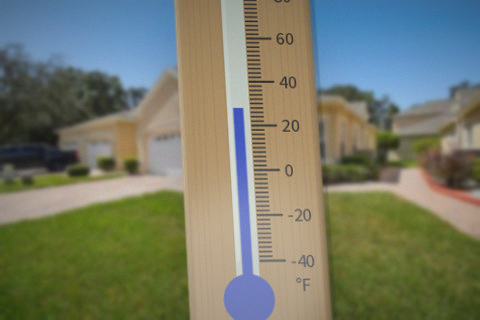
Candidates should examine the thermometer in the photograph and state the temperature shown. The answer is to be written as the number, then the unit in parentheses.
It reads 28 (°F)
